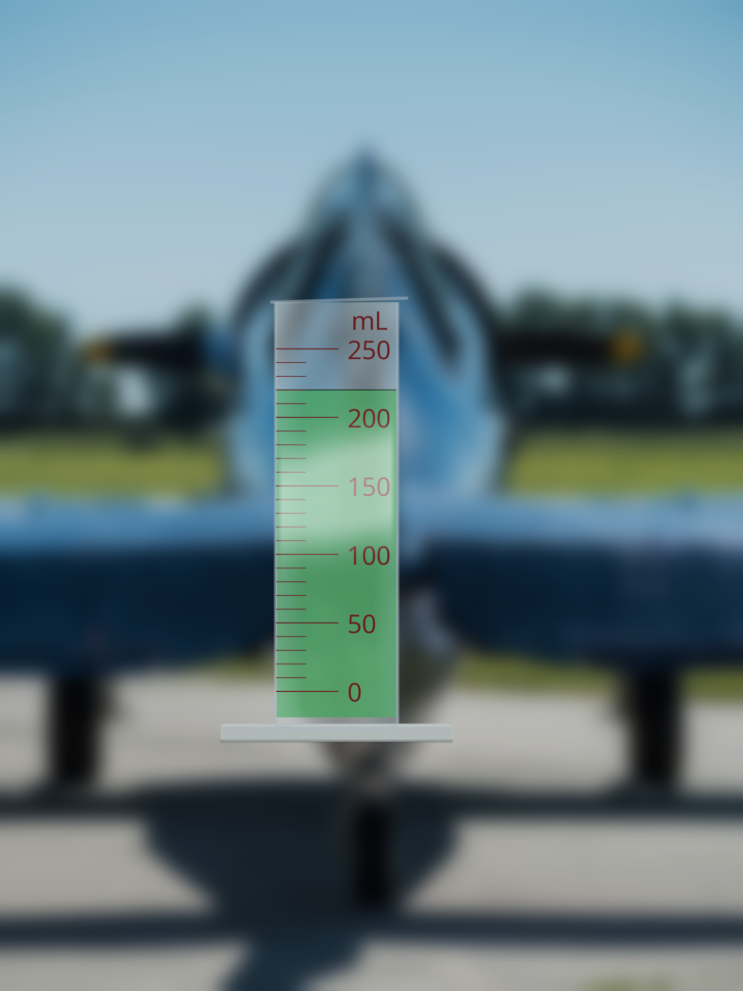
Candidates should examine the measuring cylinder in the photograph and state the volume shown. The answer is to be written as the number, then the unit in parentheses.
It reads 220 (mL)
